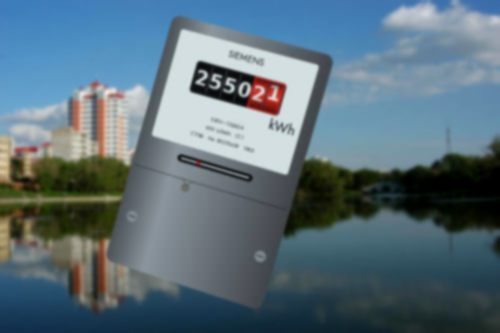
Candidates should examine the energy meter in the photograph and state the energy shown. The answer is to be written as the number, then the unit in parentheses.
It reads 2550.21 (kWh)
